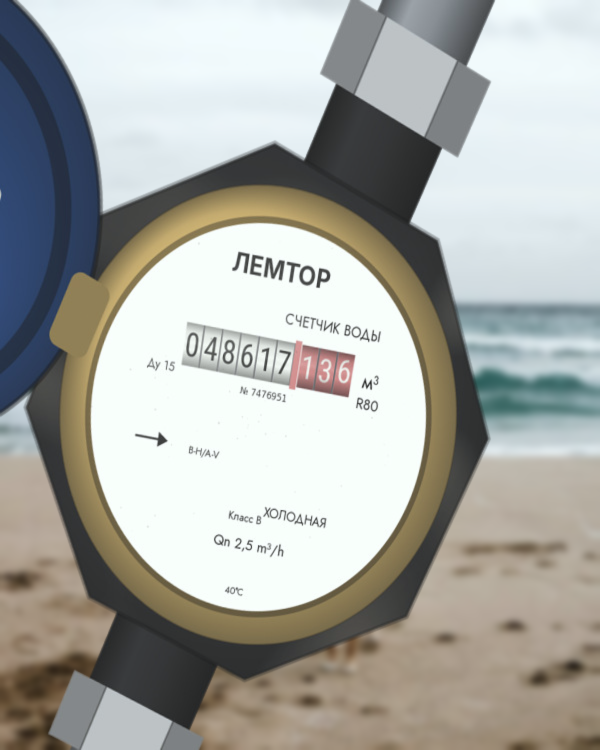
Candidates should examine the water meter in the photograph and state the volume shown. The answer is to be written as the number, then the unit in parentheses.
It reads 48617.136 (m³)
